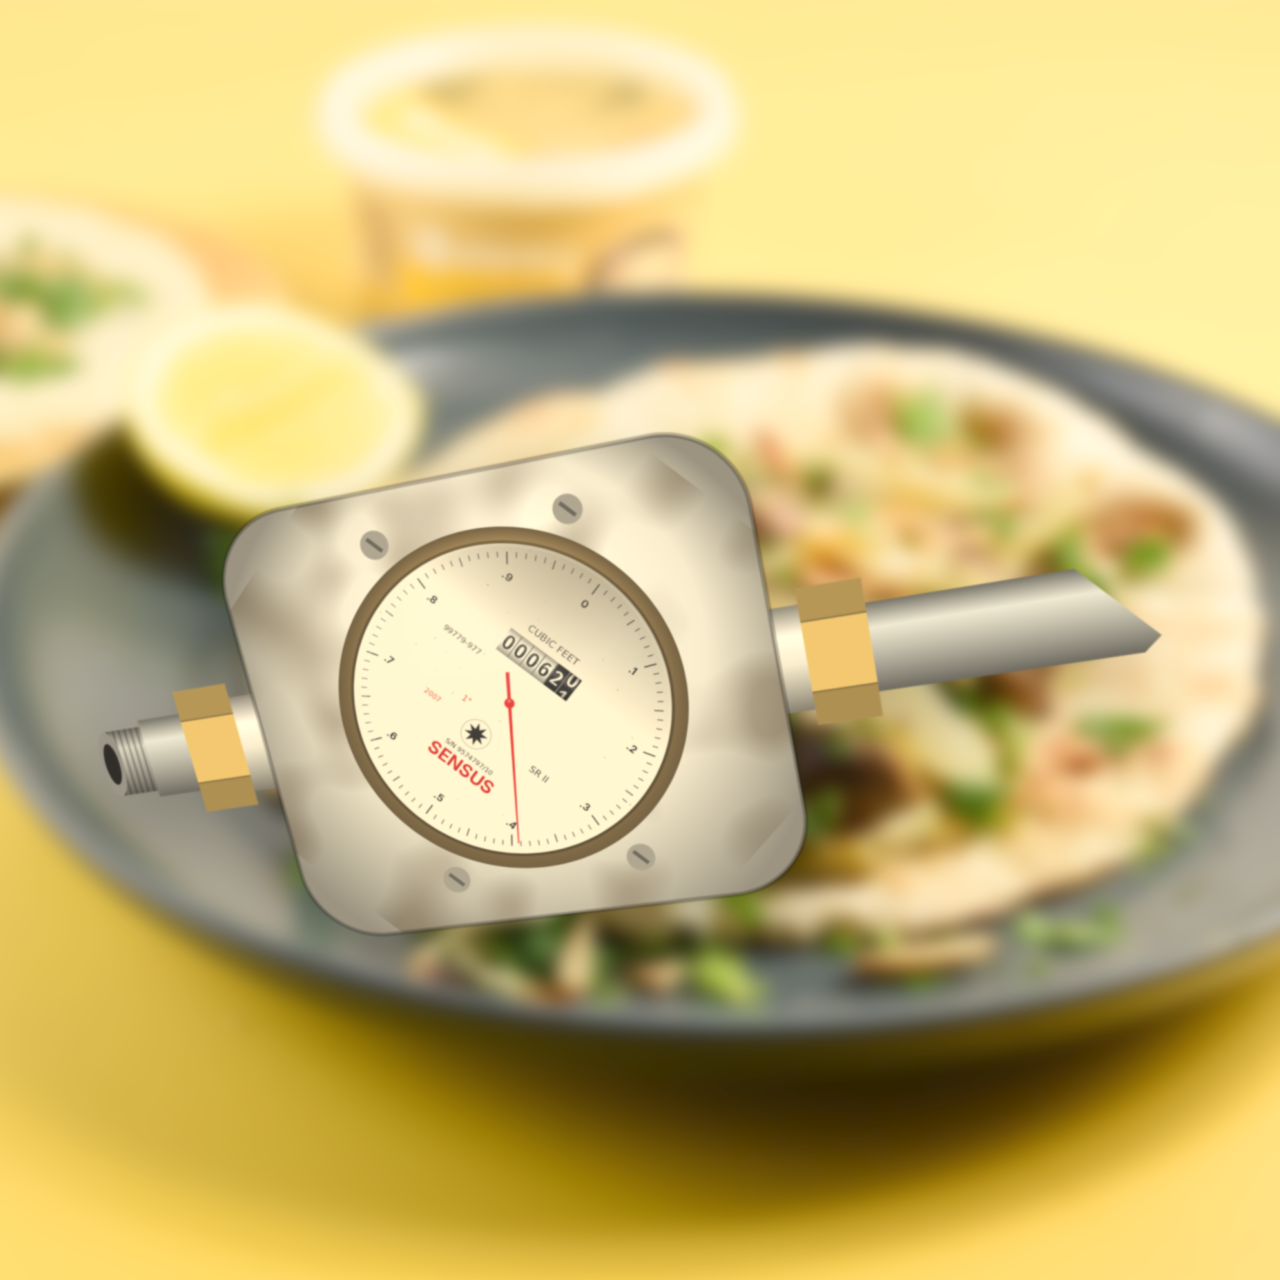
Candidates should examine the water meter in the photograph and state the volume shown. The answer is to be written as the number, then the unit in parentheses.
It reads 620.39 (ft³)
